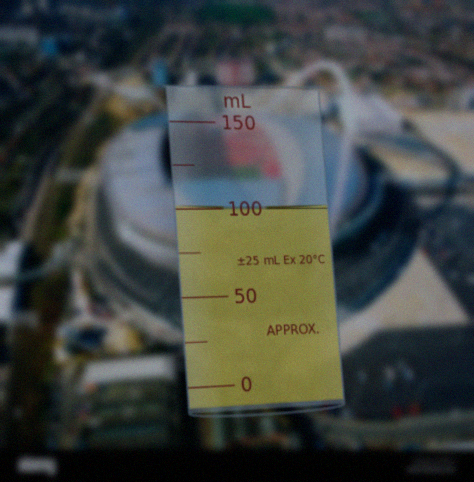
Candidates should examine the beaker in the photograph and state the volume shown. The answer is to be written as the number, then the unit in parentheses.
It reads 100 (mL)
